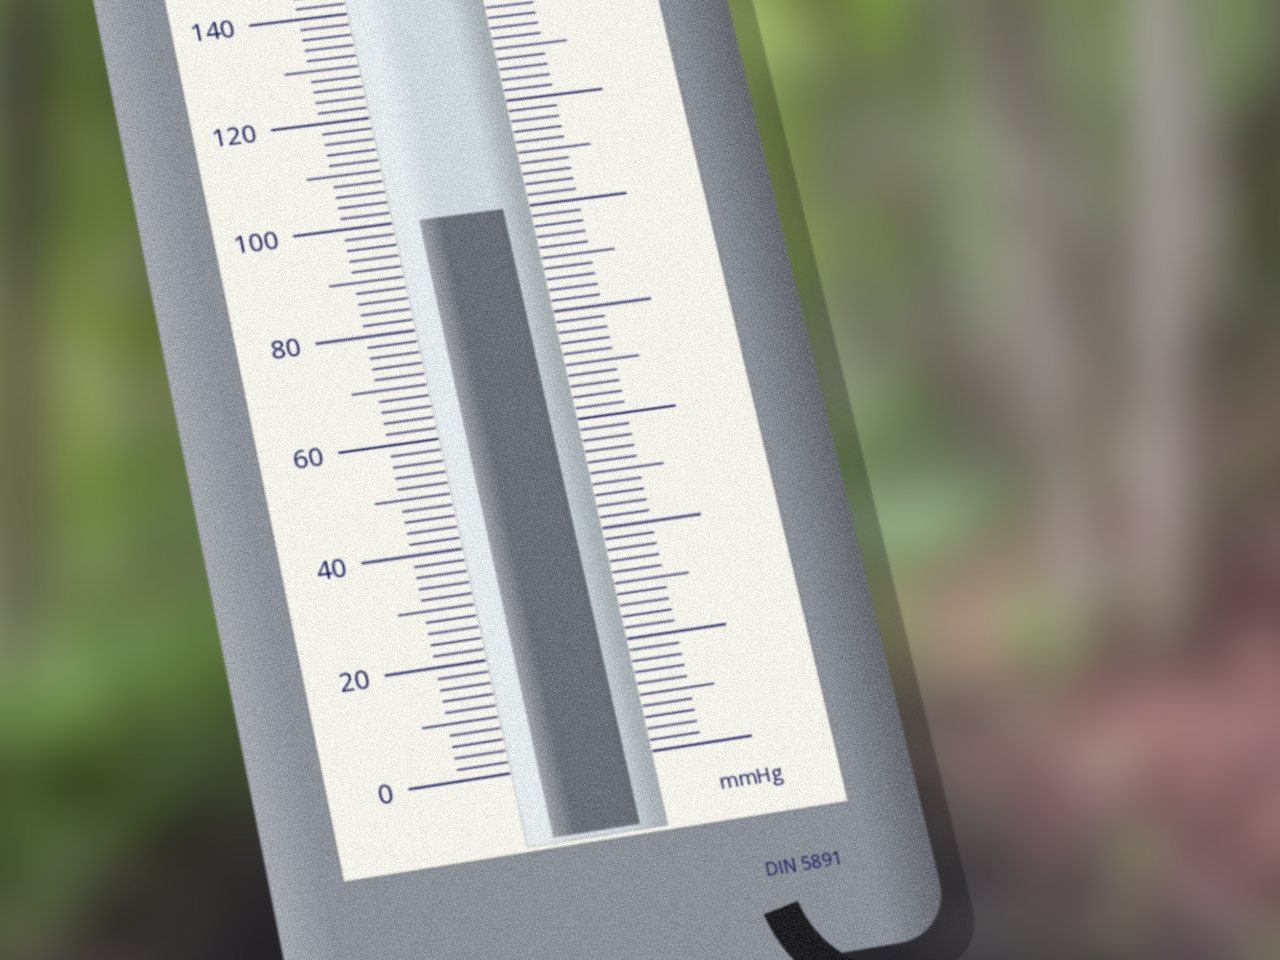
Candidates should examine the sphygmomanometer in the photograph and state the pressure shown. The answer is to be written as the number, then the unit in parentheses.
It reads 100 (mmHg)
